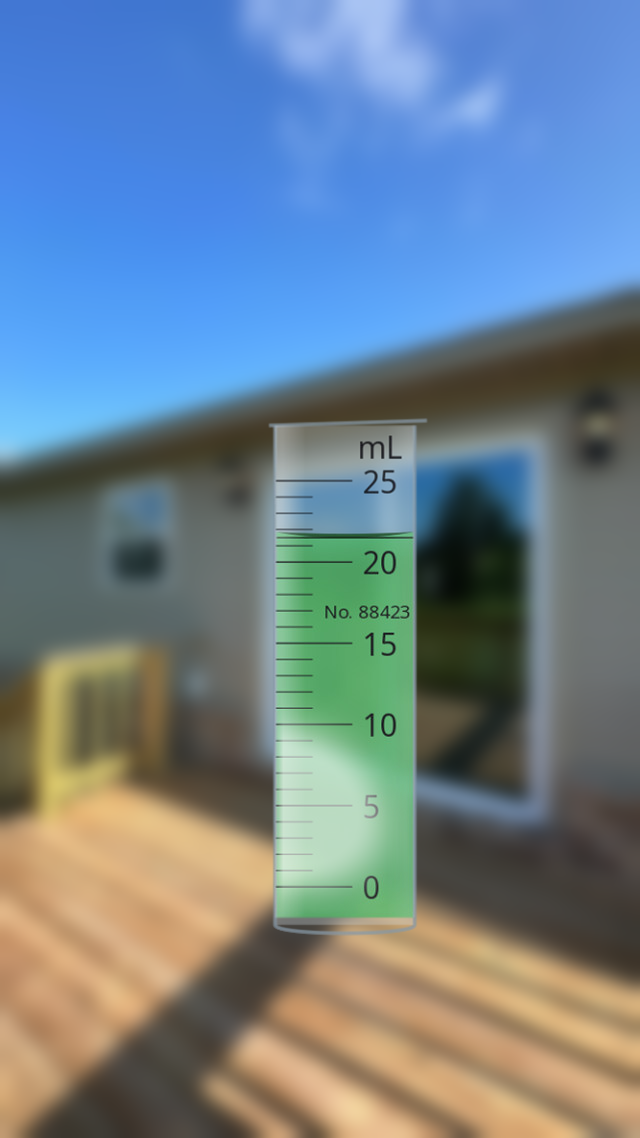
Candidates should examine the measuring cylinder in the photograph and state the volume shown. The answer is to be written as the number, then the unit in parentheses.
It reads 21.5 (mL)
